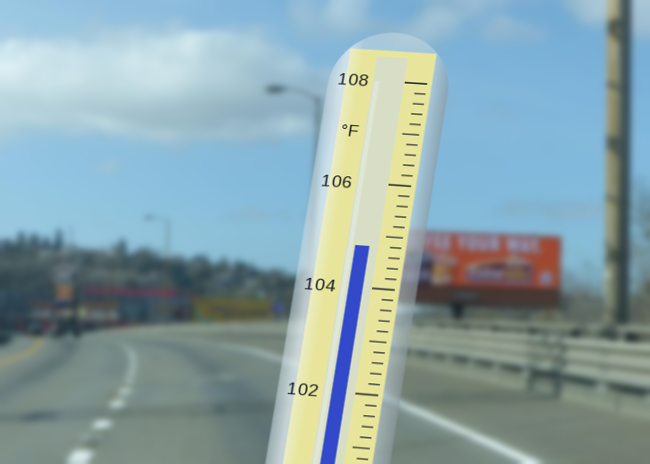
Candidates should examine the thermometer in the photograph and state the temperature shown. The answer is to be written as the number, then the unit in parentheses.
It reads 104.8 (°F)
